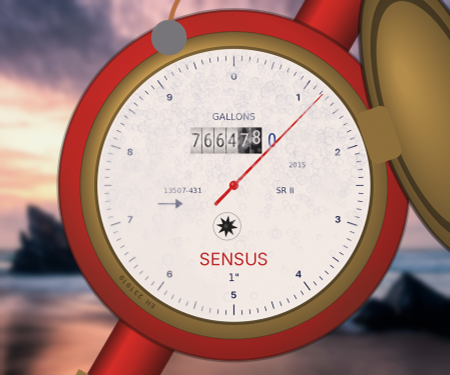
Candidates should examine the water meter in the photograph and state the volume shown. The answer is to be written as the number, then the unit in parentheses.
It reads 7664781.2 (gal)
